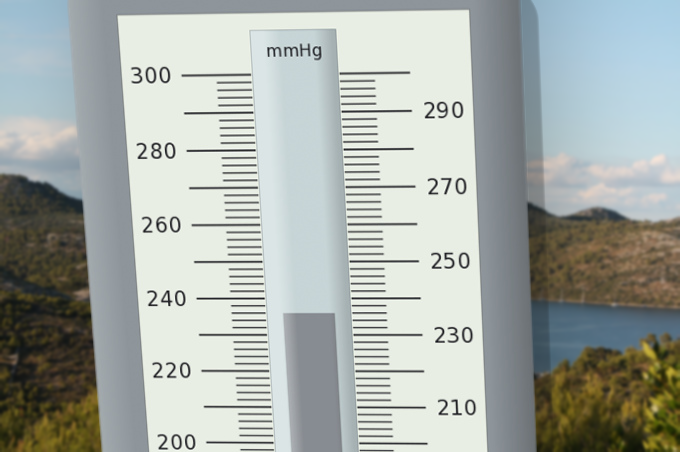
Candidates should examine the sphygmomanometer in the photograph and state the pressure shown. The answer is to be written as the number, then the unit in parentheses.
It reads 236 (mmHg)
